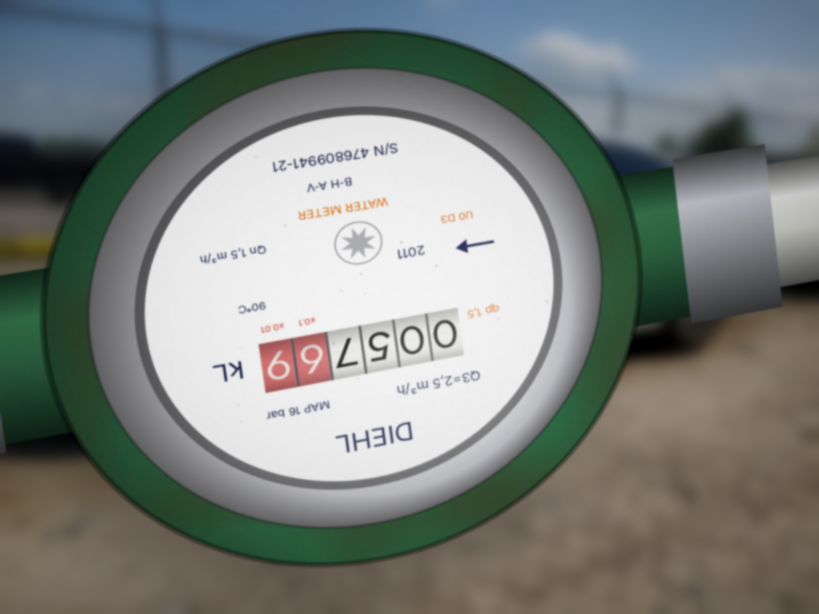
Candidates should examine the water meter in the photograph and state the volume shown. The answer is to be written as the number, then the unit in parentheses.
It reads 57.69 (kL)
